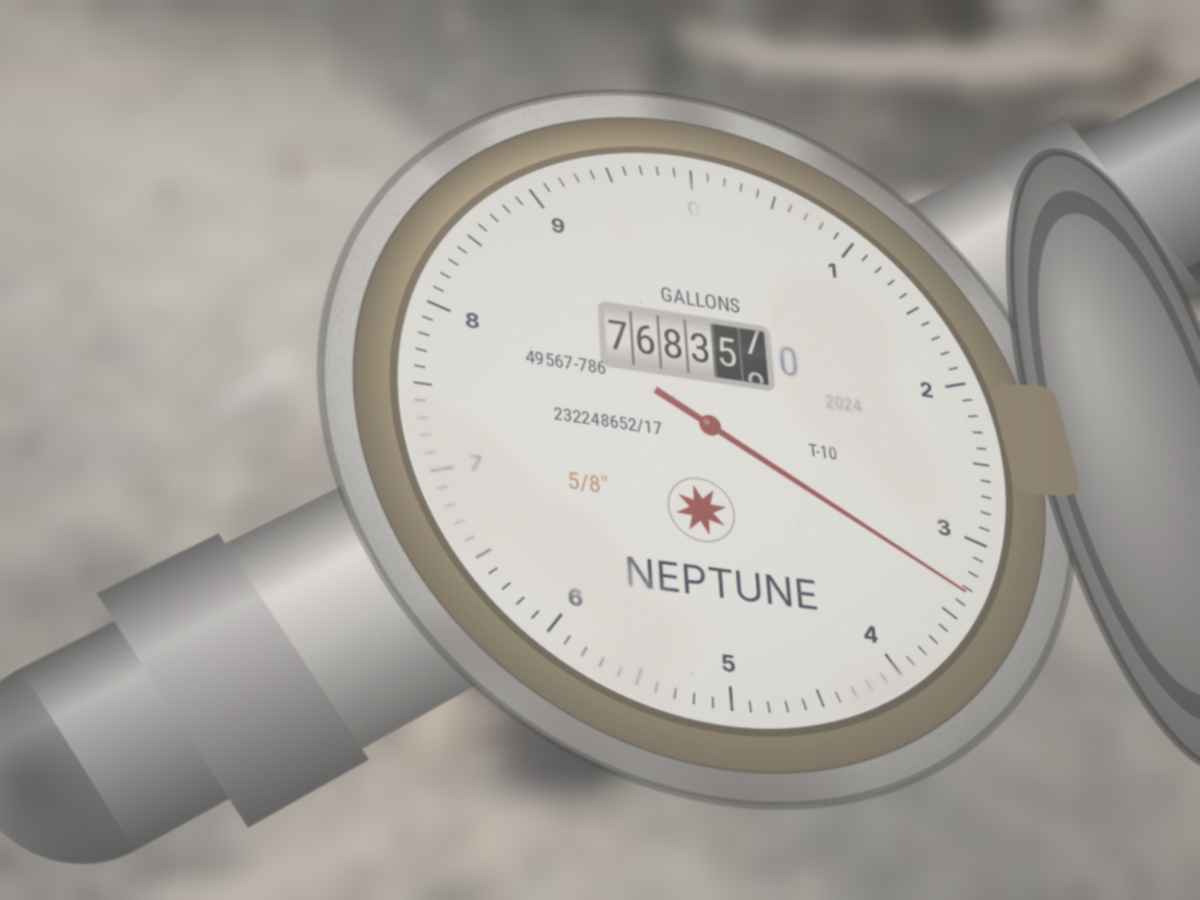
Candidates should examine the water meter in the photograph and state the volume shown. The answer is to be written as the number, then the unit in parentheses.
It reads 7683573.3 (gal)
